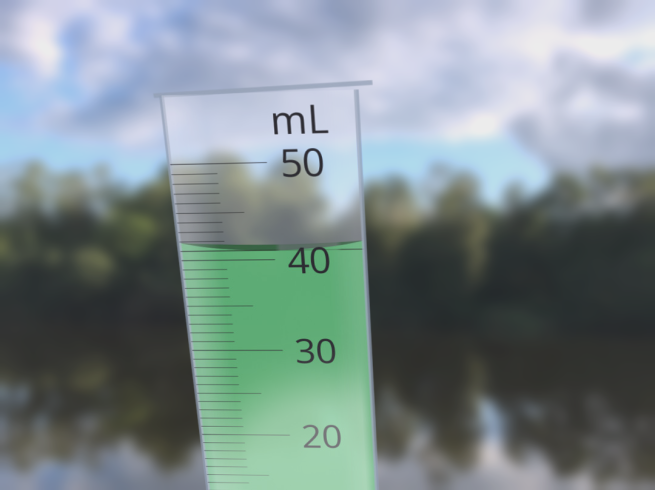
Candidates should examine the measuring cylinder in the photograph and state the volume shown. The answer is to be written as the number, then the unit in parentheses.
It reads 41 (mL)
